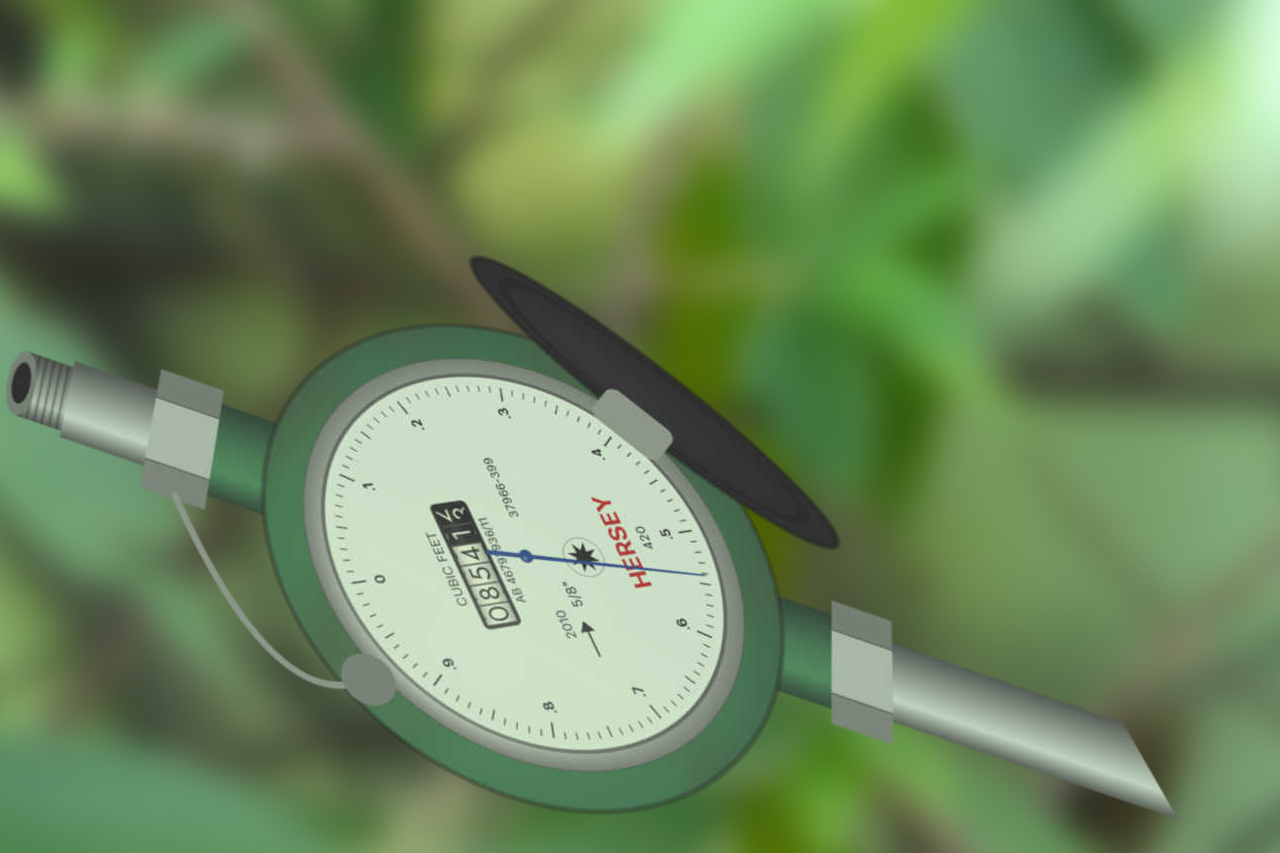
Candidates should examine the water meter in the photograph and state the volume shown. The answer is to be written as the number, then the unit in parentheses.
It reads 85412.54 (ft³)
